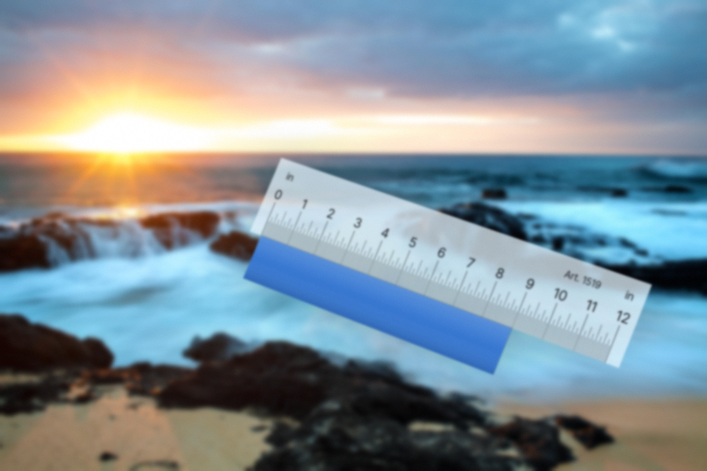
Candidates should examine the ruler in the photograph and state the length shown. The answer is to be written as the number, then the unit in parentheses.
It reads 9 (in)
